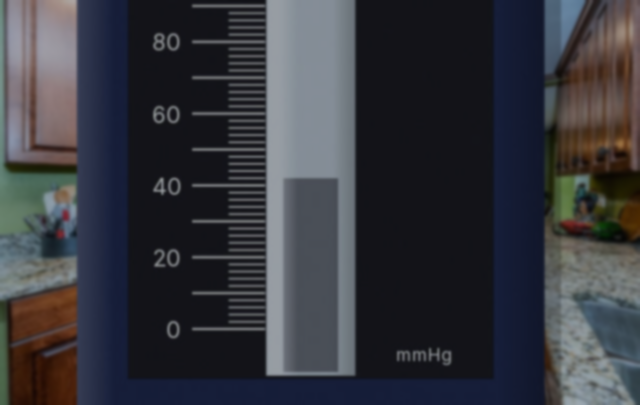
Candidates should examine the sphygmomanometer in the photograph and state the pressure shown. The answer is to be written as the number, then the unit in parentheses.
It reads 42 (mmHg)
